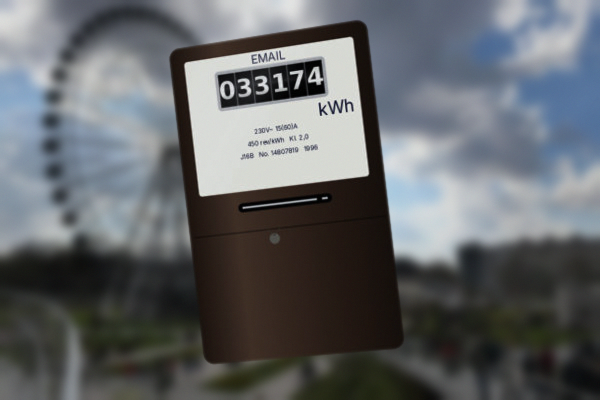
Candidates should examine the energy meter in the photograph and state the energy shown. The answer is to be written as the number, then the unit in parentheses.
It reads 33174 (kWh)
